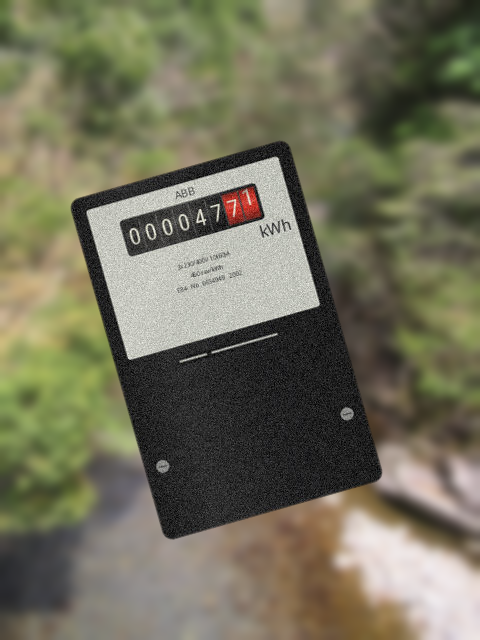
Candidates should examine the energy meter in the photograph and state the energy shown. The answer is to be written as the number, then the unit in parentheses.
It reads 47.71 (kWh)
